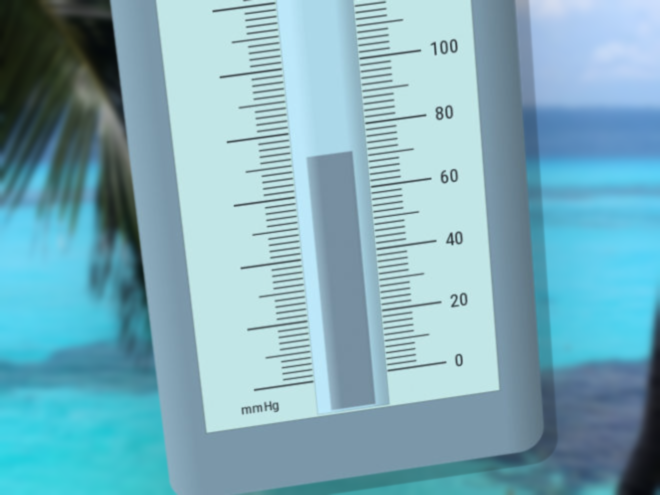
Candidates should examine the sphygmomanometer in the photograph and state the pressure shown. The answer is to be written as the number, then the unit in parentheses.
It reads 72 (mmHg)
